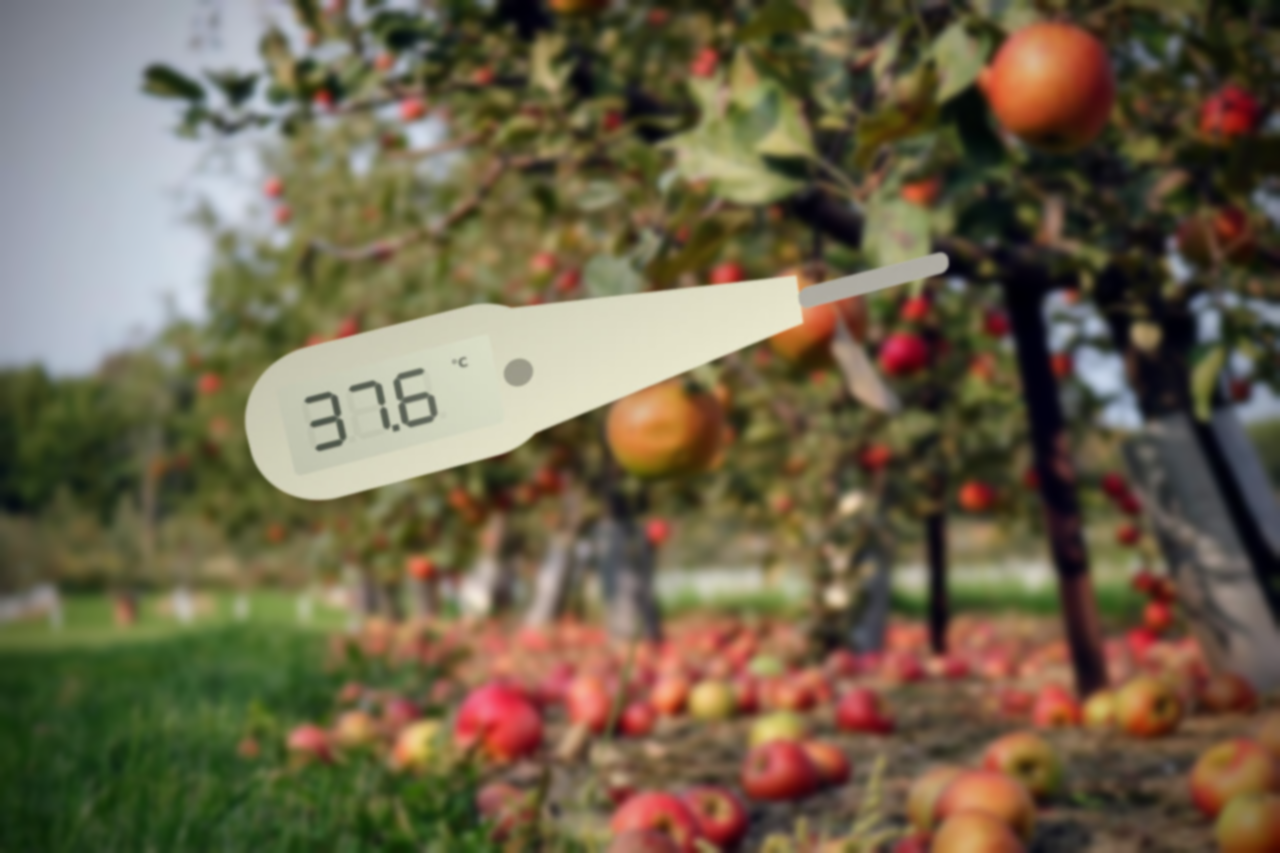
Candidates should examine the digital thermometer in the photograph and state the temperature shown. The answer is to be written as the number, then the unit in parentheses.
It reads 37.6 (°C)
